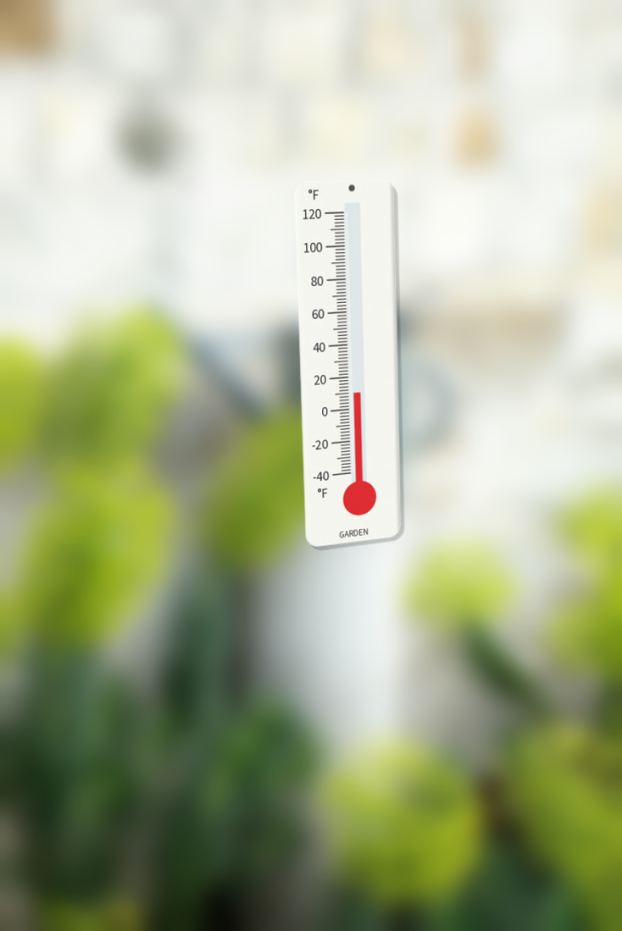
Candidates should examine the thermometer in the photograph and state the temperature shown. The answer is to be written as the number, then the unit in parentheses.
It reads 10 (°F)
